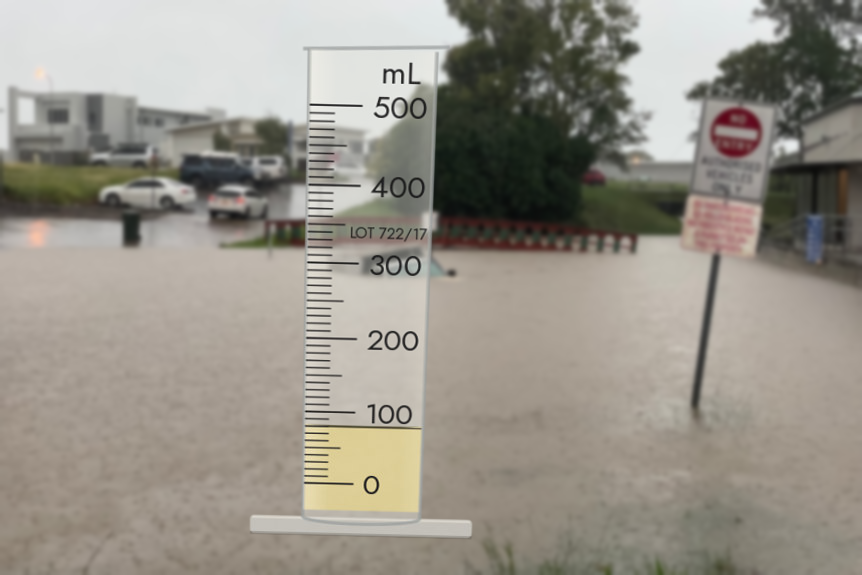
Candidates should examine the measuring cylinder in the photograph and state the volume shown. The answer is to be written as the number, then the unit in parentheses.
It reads 80 (mL)
